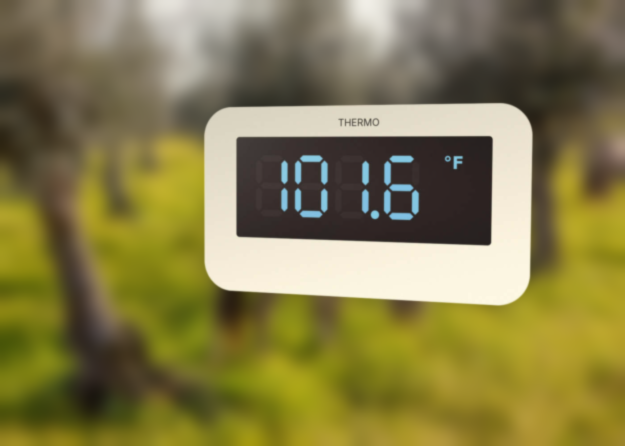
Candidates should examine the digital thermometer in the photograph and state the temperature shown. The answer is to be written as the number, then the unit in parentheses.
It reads 101.6 (°F)
